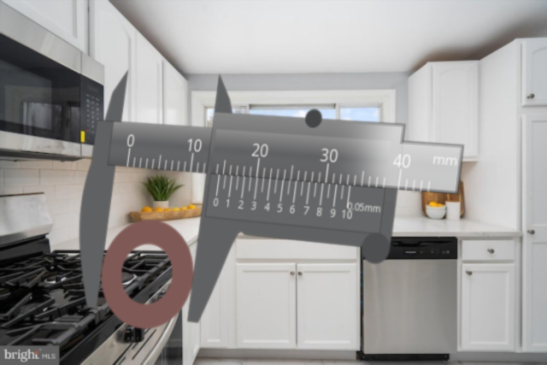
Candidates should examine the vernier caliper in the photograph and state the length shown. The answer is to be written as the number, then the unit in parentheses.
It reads 14.4 (mm)
